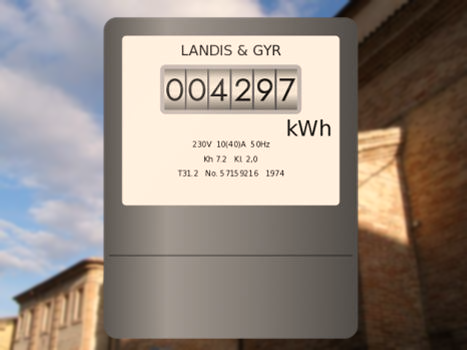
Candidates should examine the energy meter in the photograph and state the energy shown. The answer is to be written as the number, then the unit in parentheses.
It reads 4297 (kWh)
